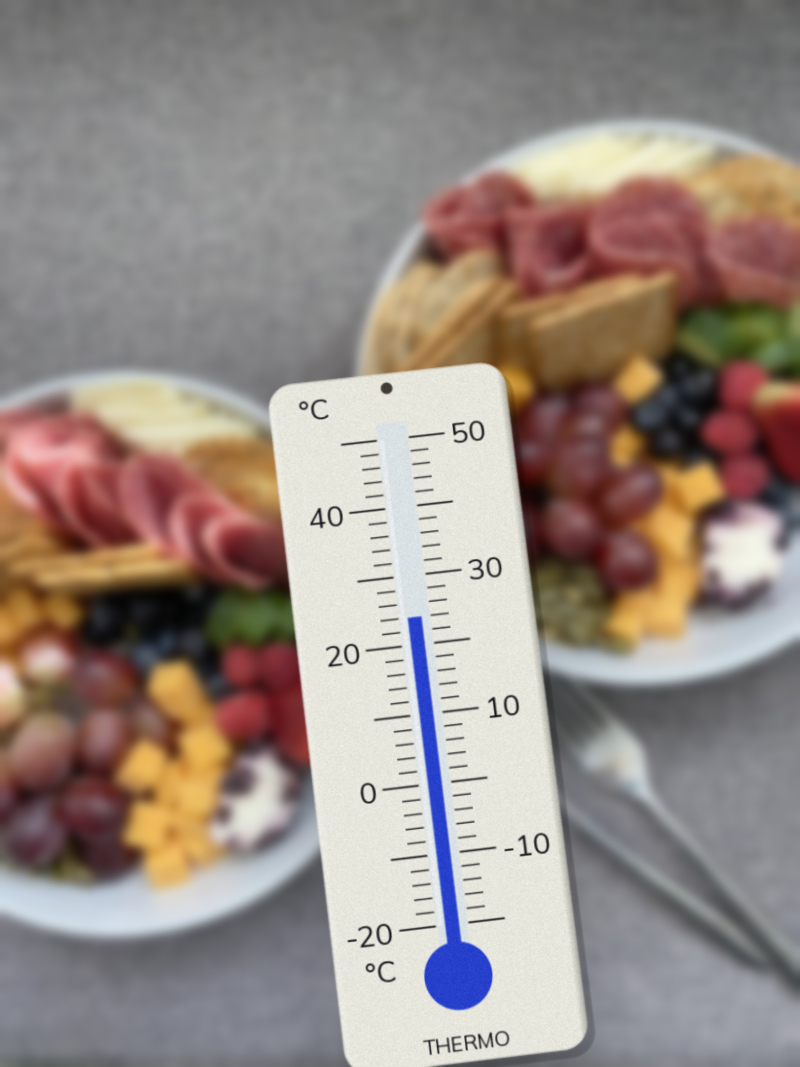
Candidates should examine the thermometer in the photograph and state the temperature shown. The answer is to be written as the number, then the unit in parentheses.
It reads 24 (°C)
